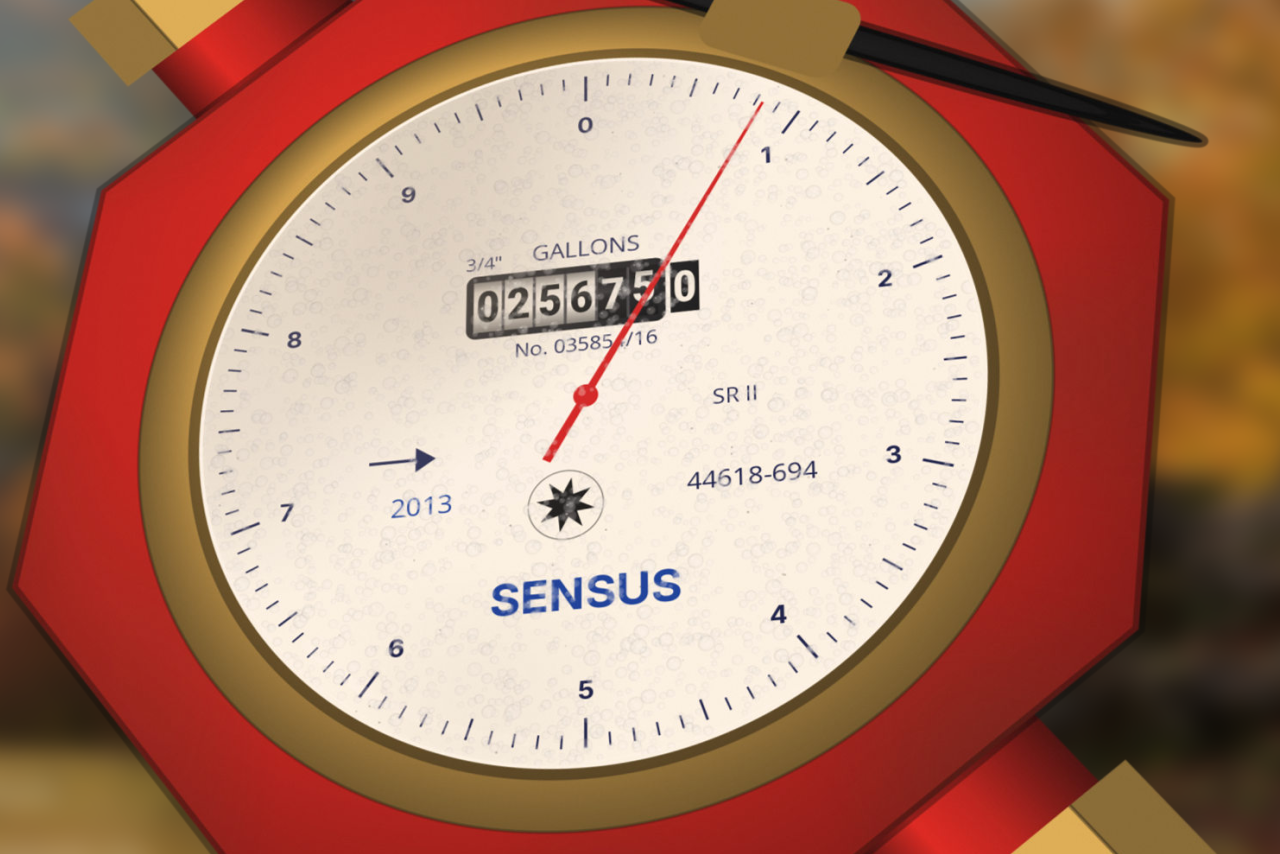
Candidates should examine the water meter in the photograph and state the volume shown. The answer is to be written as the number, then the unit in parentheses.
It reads 256750.8 (gal)
